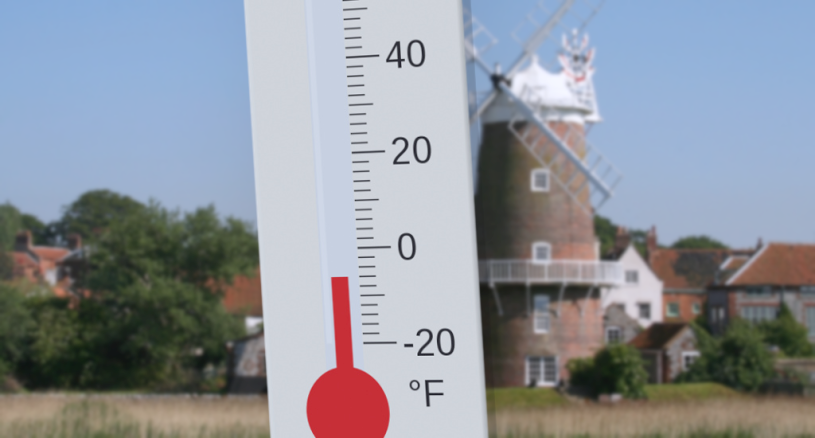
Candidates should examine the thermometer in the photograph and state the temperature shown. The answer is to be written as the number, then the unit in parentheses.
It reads -6 (°F)
